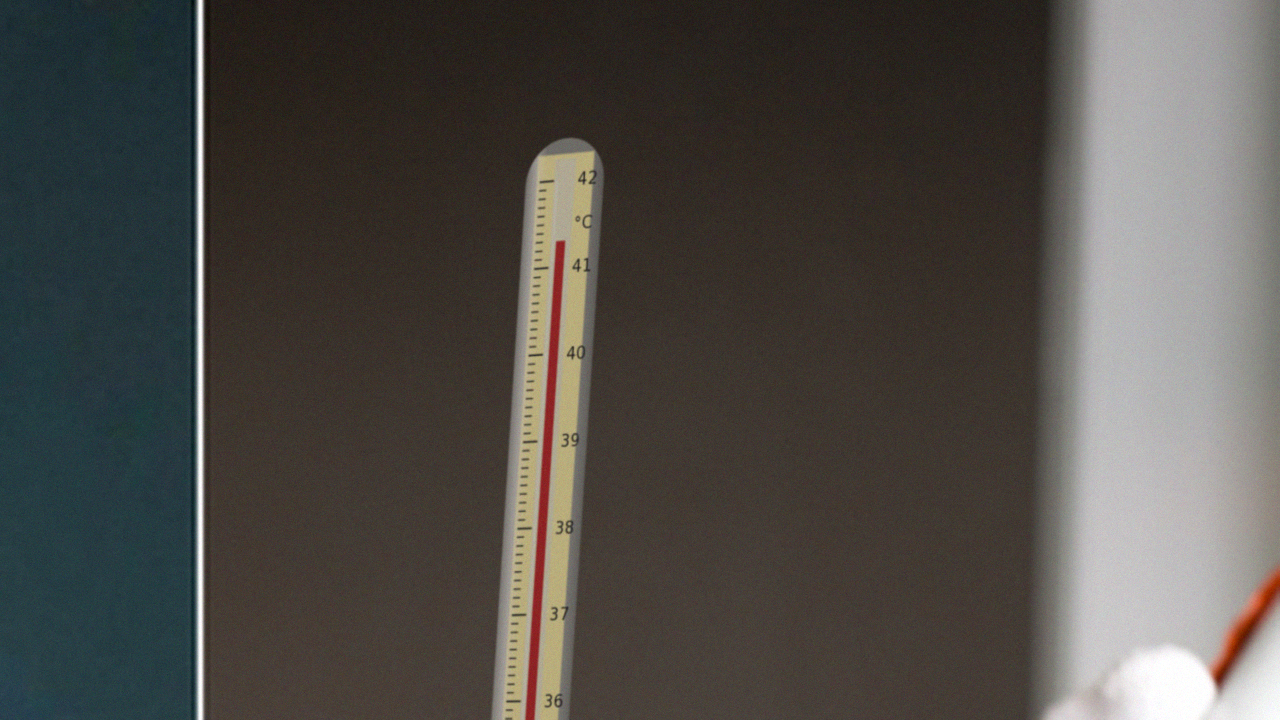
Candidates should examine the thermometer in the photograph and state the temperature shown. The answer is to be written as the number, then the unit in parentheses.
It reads 41.3 (°C)
